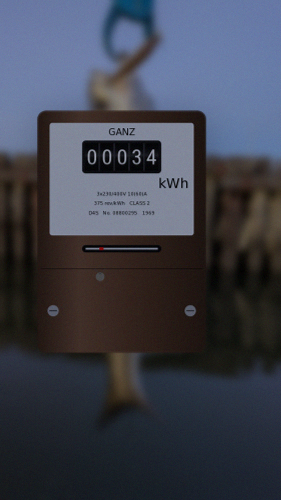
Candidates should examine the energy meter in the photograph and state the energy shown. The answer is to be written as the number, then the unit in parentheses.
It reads 34 (kWh)
